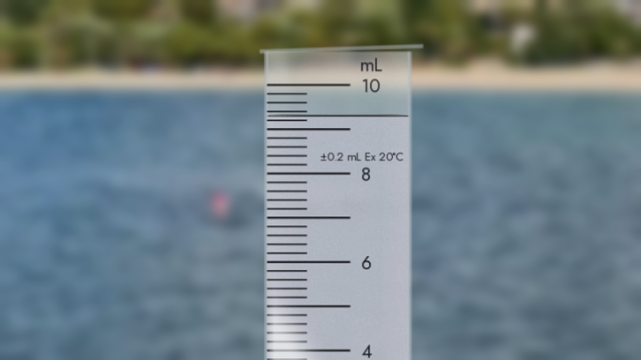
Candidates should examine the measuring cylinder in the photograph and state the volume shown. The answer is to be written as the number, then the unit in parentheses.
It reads 9.3 (mL)
